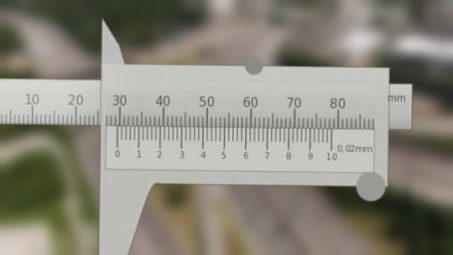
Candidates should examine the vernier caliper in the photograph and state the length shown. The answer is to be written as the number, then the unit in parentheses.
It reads 29.5 (mm)
